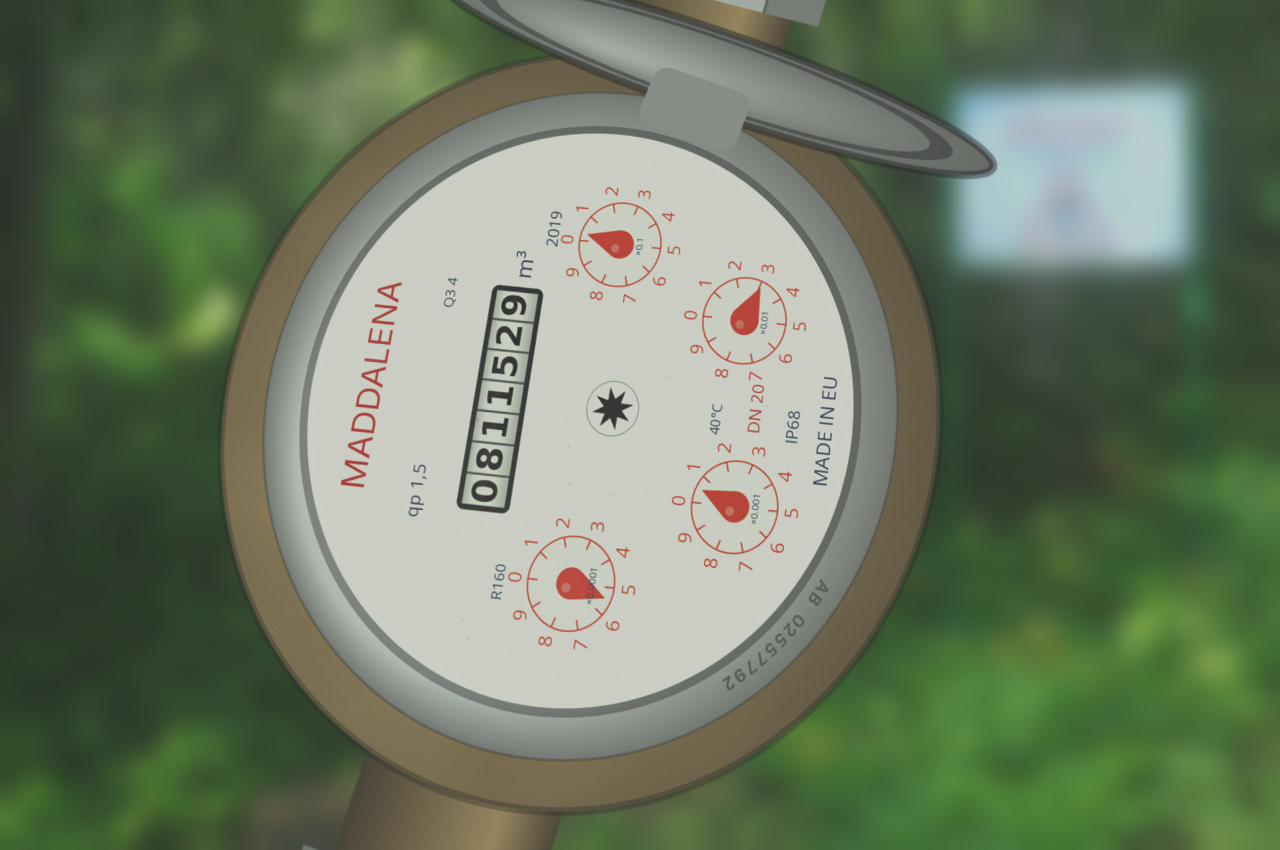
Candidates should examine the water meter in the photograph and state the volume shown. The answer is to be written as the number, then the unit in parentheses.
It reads 811529.0305 (m³)
